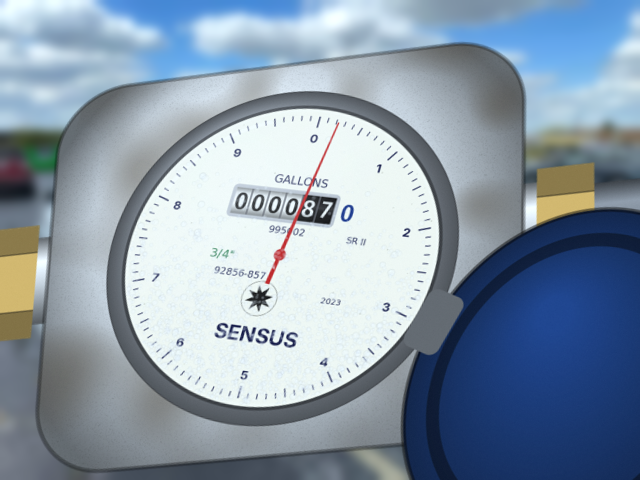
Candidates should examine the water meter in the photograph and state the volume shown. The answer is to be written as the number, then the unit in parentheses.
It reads 870.2 (gal)
